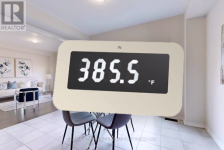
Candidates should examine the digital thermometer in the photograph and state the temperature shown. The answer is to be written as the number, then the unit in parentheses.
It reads 385.5 (°F)
